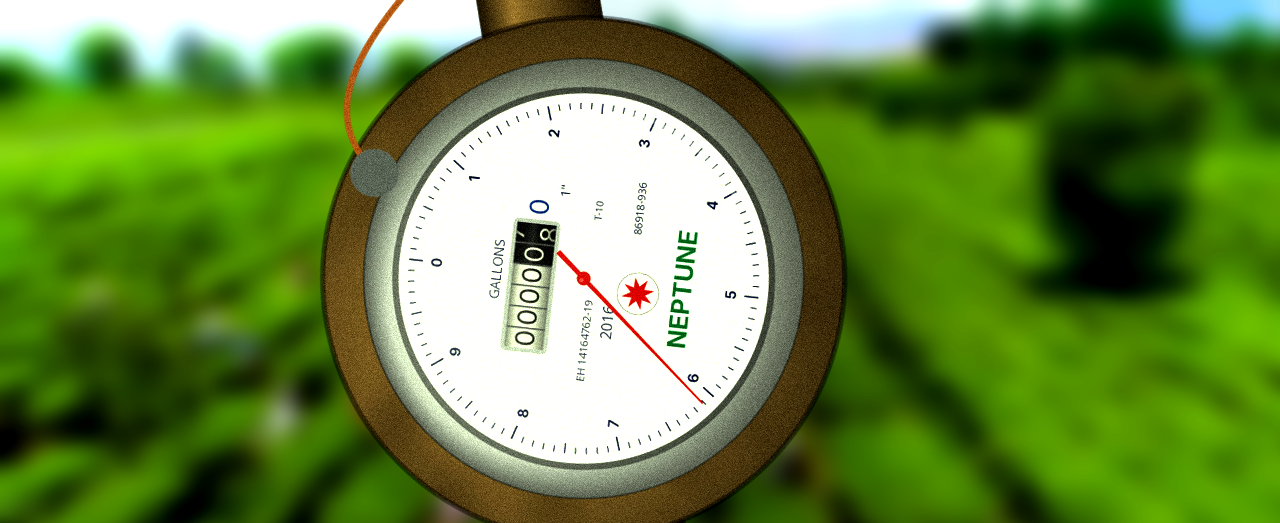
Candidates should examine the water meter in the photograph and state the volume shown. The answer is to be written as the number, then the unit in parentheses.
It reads 76.1 (gal)
